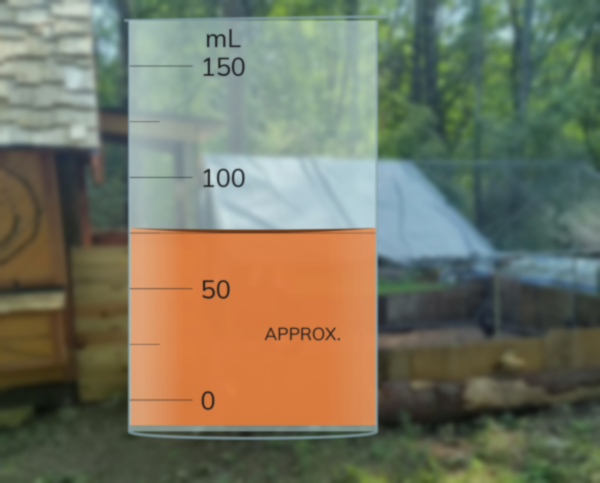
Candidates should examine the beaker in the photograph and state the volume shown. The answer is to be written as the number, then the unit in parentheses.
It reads 75 (mL)
